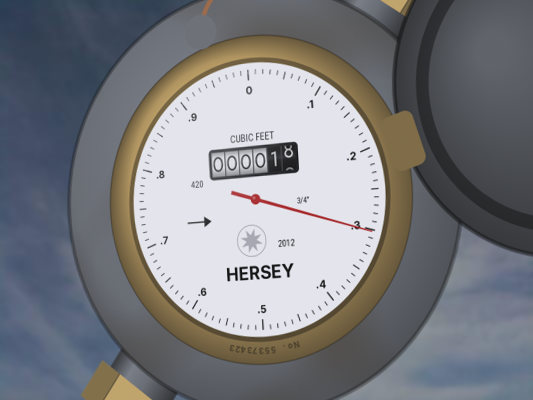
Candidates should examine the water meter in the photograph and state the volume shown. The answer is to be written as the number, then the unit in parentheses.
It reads 18.30 (ft³)
